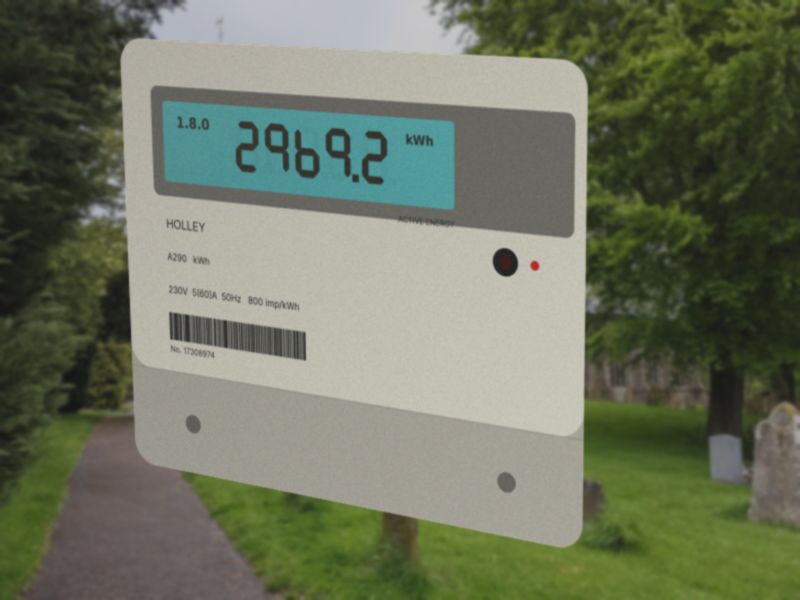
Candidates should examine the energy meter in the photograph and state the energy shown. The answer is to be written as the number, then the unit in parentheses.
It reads 2969.2 (kWh)
